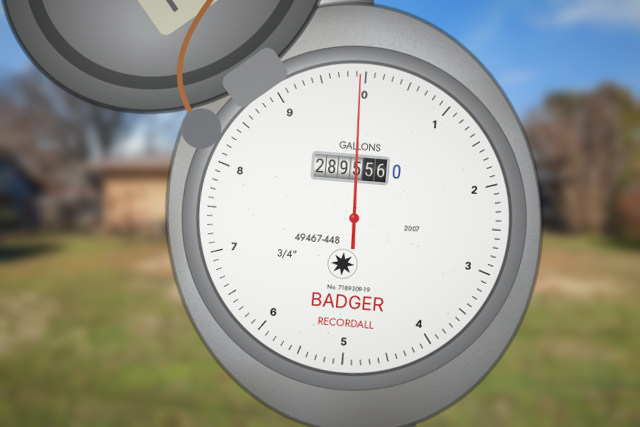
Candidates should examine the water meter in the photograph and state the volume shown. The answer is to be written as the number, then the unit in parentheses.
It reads 2895559.9 (gal)
